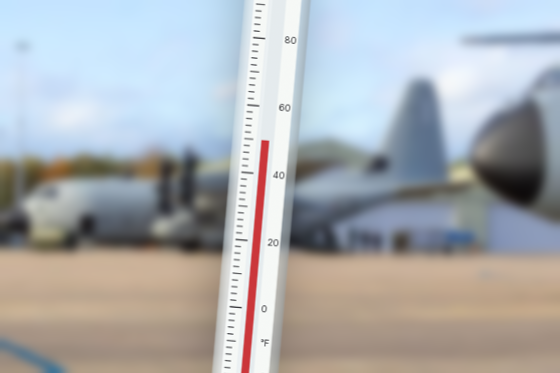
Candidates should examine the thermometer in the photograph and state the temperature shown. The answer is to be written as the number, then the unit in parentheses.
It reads 50 (°F)
